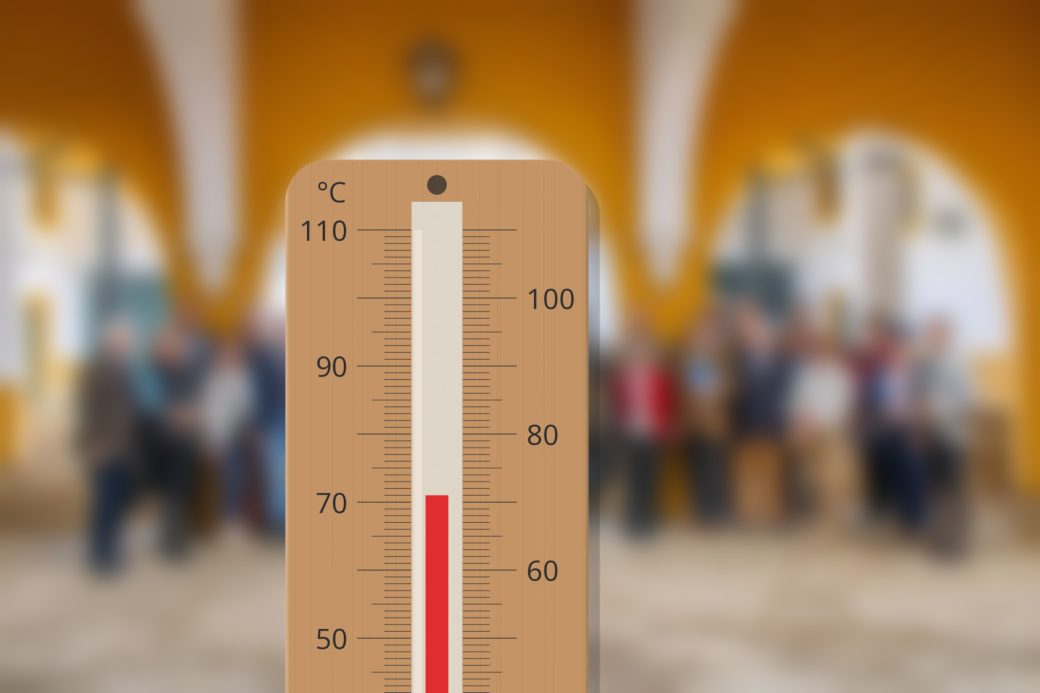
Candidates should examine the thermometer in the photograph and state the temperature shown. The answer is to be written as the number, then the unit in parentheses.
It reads 71 (°C)
